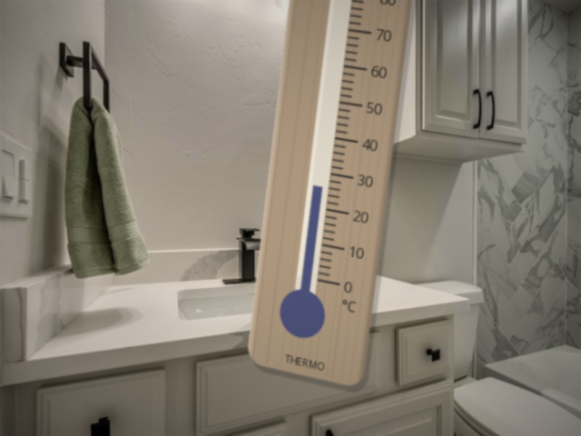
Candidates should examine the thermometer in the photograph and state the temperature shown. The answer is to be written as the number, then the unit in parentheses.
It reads 26 (°C)
